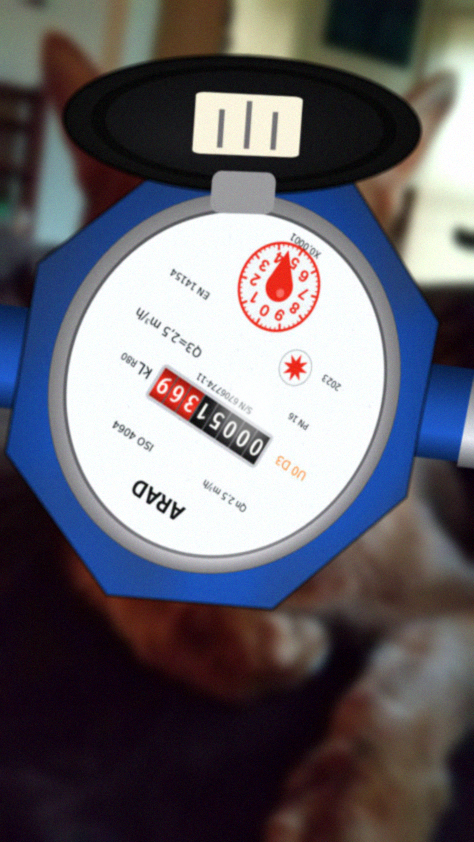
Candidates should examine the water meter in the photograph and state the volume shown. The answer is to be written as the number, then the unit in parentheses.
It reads 51.3694 (kL)
